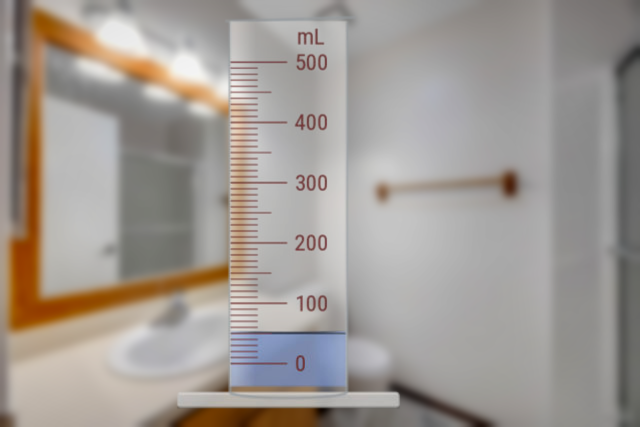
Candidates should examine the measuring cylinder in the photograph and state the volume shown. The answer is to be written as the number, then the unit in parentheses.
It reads 50 (mL)
